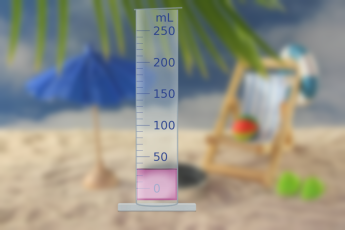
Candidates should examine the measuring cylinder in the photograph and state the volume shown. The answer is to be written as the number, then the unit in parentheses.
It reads 30 (mL)
